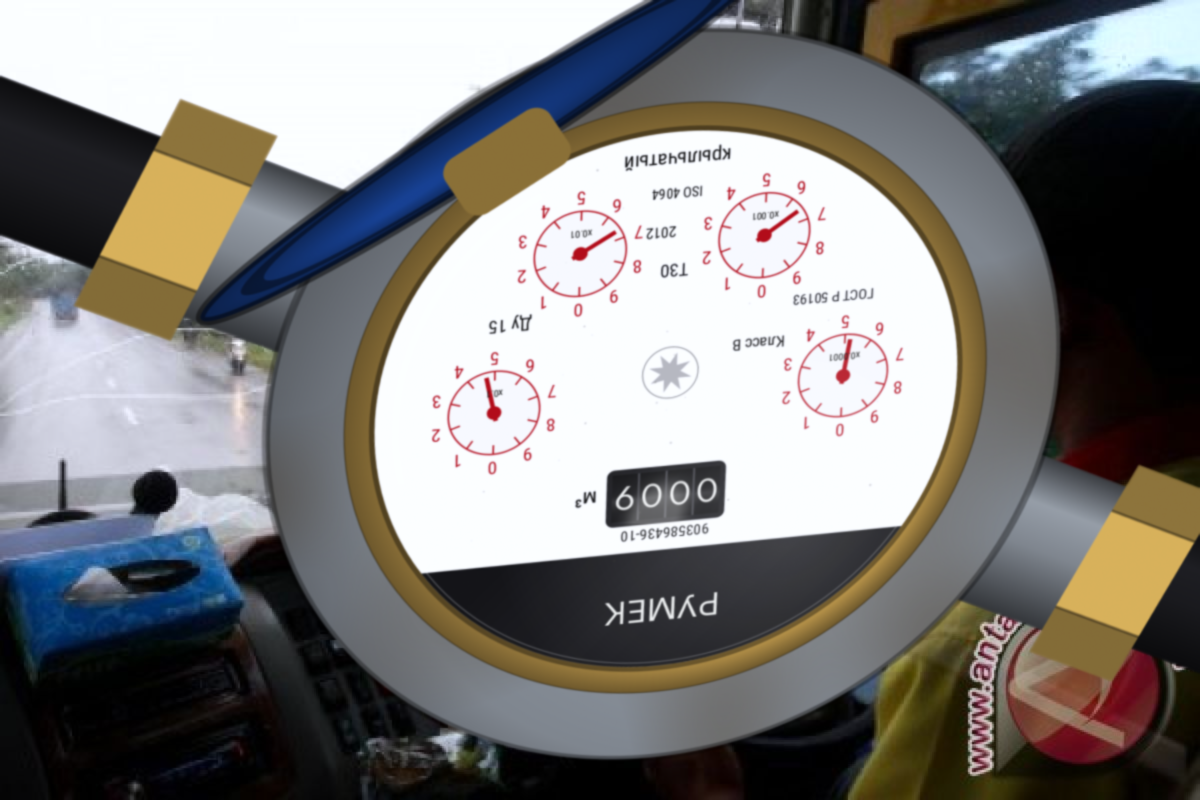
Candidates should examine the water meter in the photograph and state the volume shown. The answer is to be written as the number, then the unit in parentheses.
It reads 9.4665 (m³)
